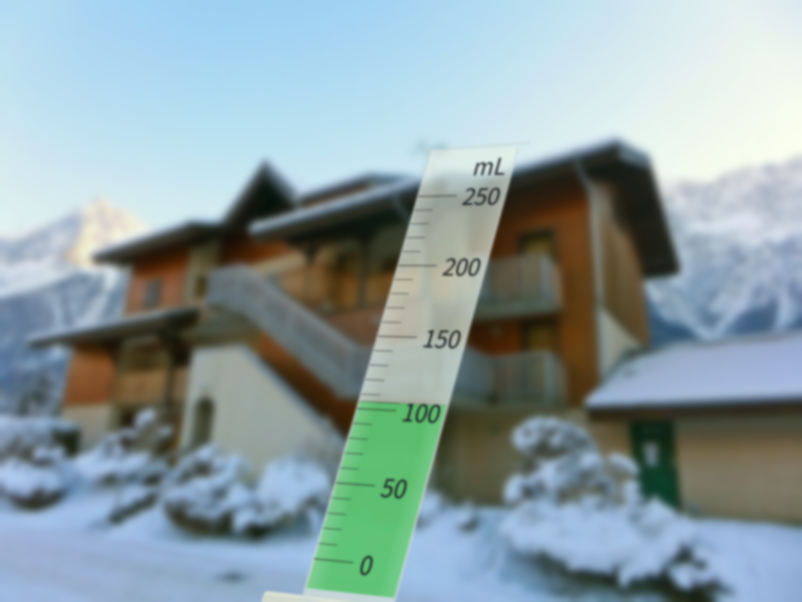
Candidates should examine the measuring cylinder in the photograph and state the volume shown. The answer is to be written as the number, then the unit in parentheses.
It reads 105 (mL)
